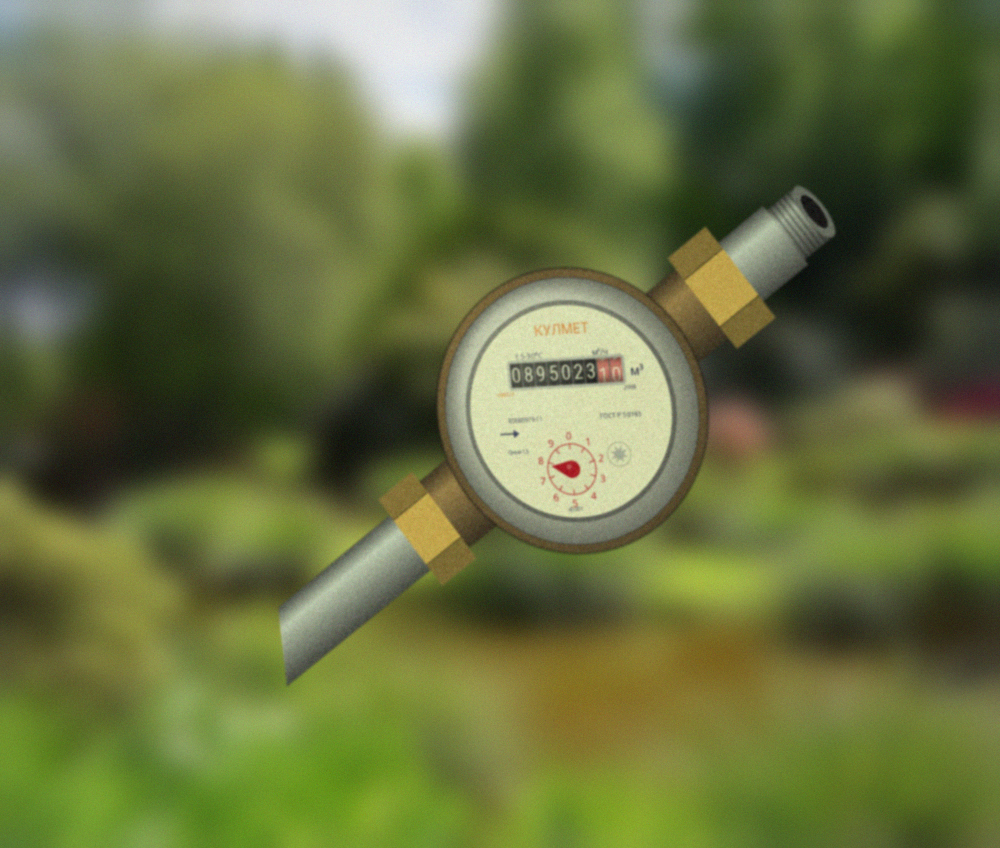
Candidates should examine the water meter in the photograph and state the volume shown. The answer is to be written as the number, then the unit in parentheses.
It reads 895023.097 (m³)
